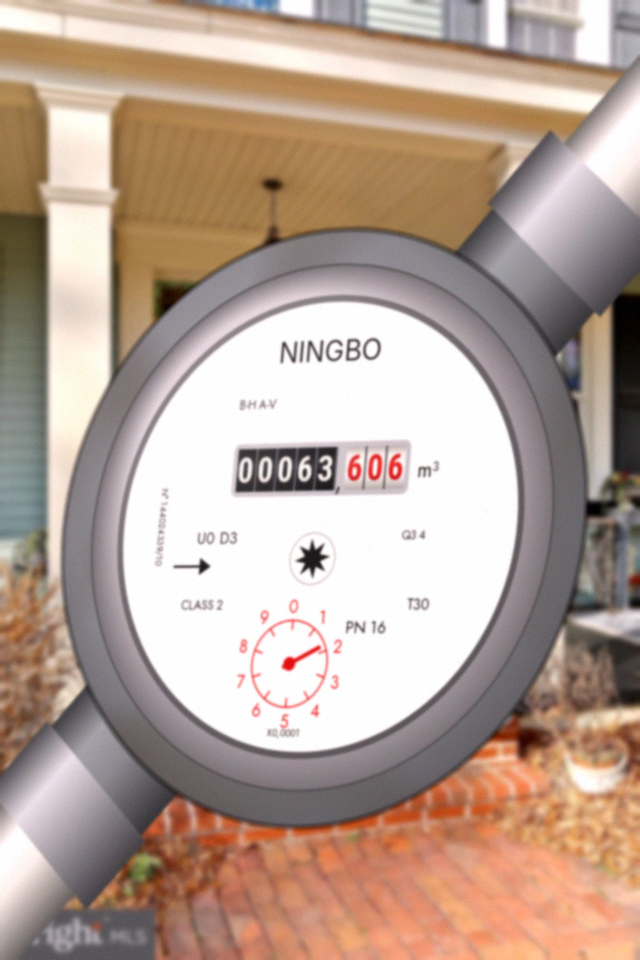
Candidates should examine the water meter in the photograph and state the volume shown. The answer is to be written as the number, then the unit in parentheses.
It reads 63.6061 (m³)
